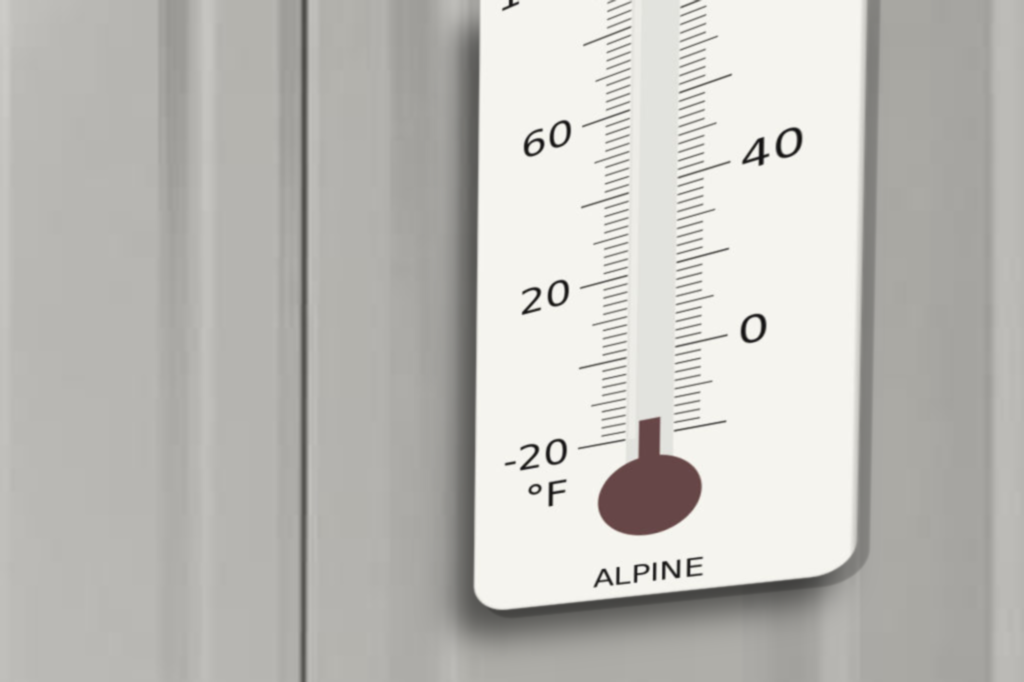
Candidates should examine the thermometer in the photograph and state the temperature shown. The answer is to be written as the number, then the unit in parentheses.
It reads -16 (°F)
